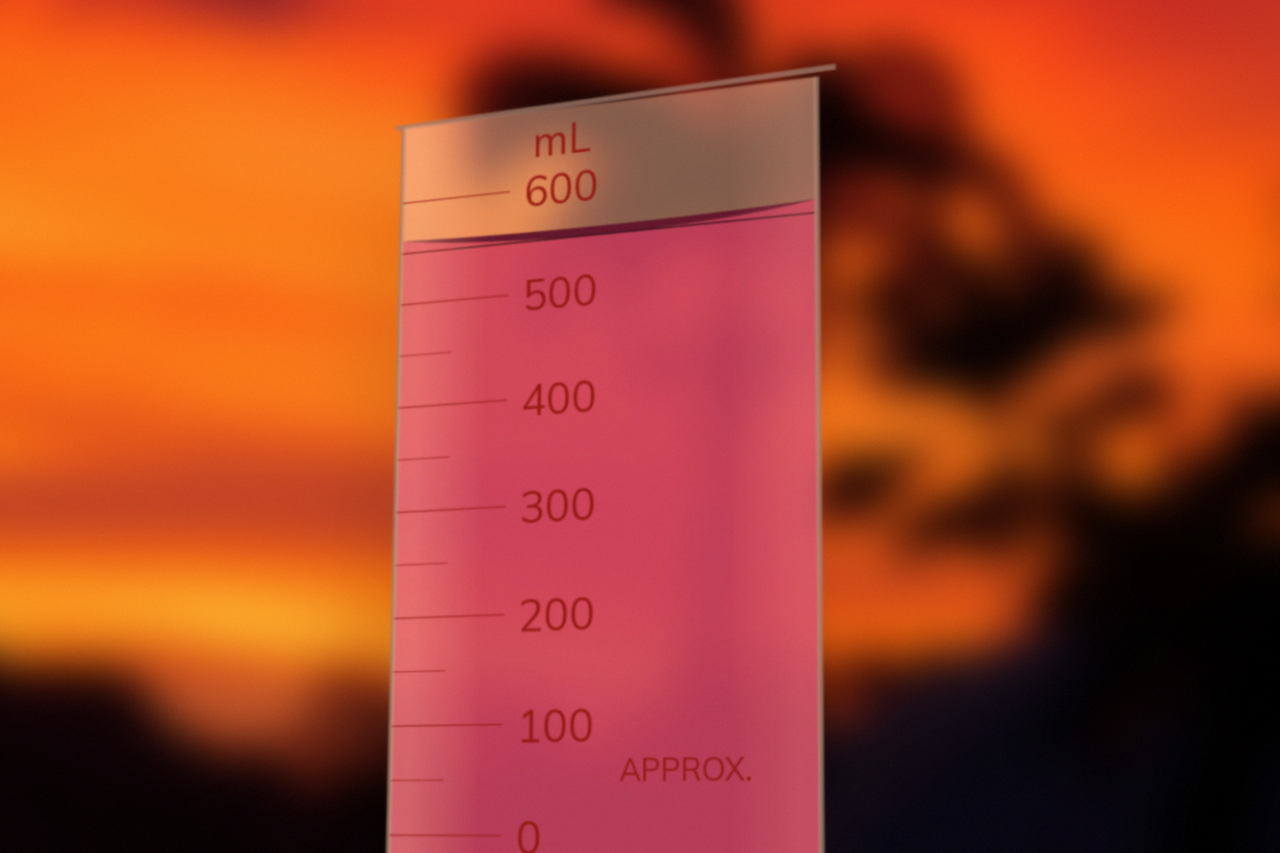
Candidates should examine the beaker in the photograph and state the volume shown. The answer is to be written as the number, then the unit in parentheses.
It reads 550 (mL)
